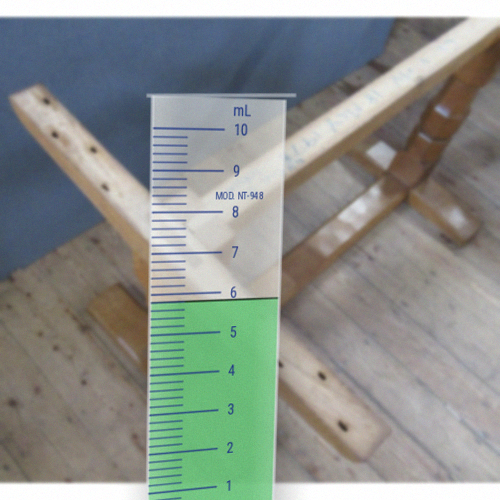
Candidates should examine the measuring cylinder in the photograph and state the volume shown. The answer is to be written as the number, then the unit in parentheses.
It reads 5.8 (mL)
